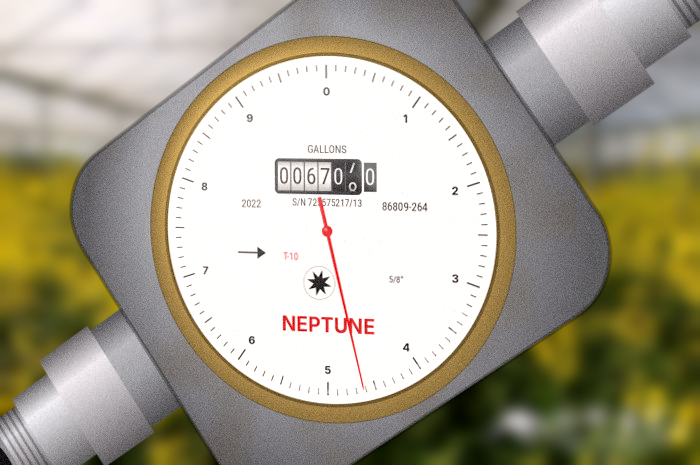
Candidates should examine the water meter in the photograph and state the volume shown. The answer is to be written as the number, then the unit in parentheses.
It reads 67074.6 (gal)
